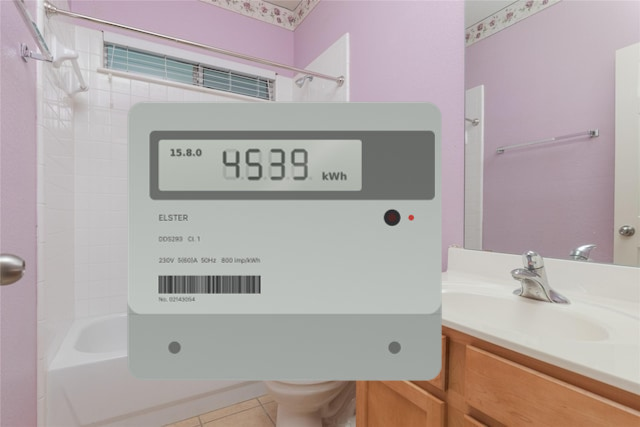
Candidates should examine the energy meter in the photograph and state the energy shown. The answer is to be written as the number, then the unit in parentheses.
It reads 4539 (kWh)
